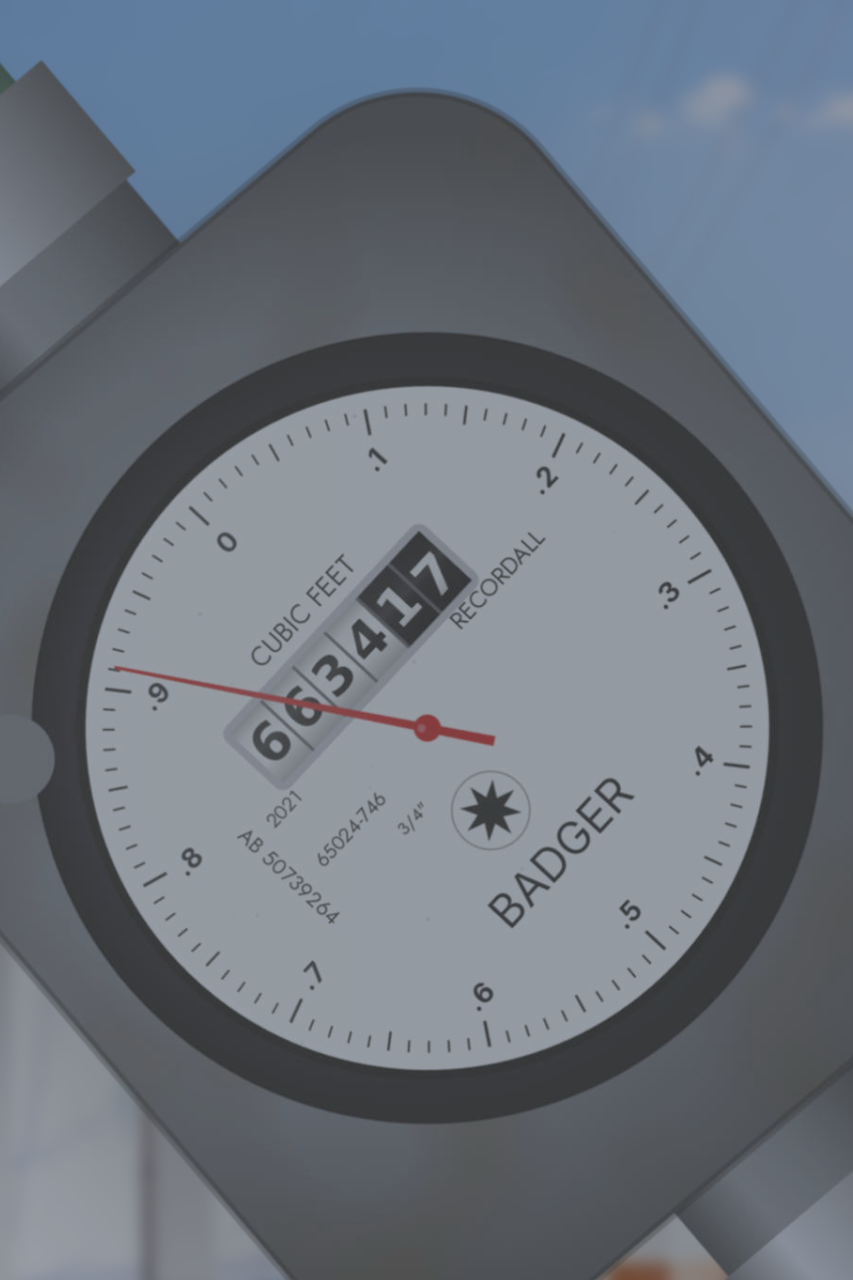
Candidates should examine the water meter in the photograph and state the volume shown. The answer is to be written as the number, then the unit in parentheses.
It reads 663416.91 (ft³)
